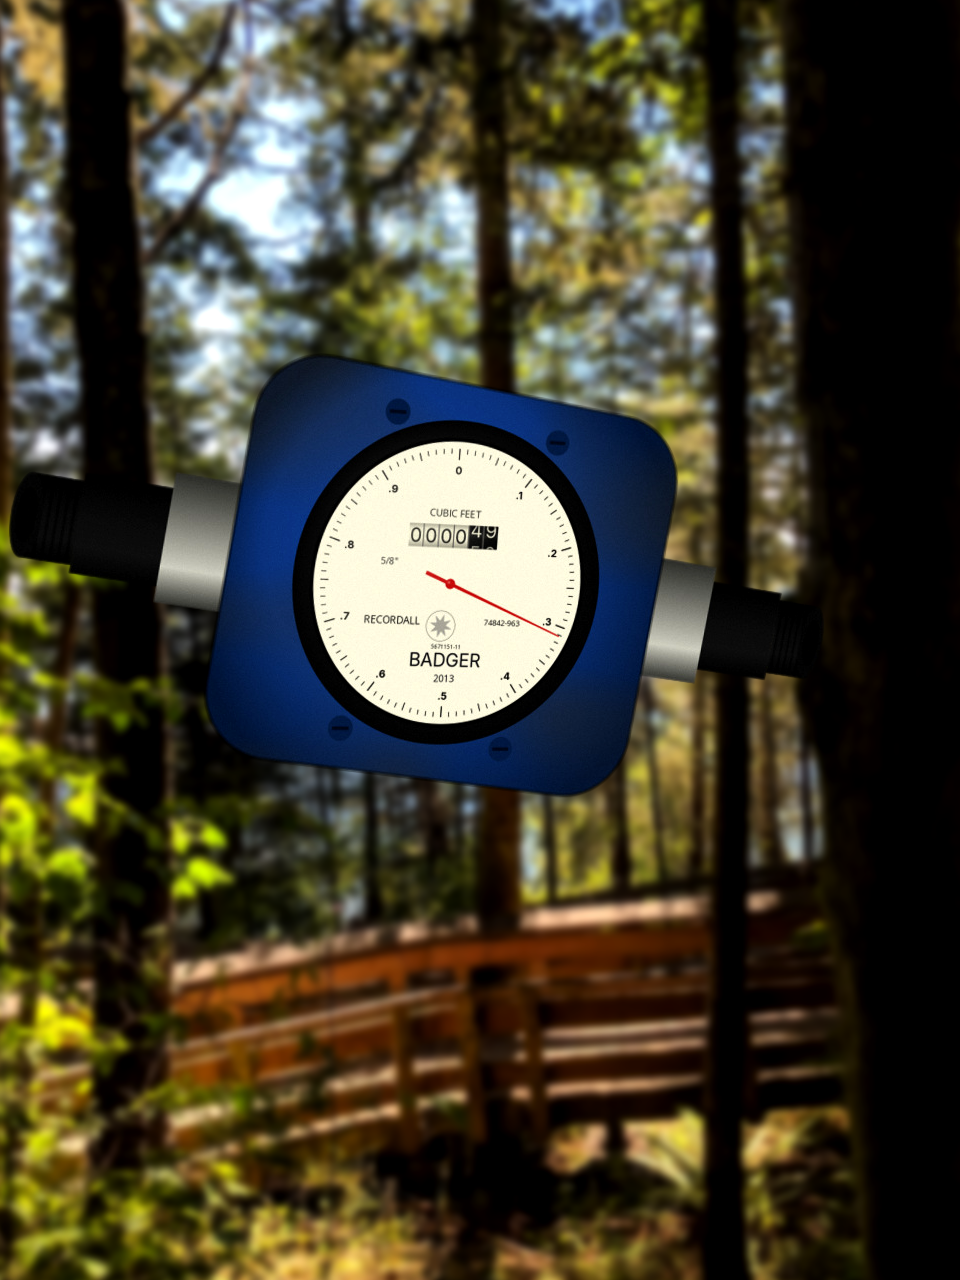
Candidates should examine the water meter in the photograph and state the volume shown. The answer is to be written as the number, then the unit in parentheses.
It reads 49.31 (ft³)
